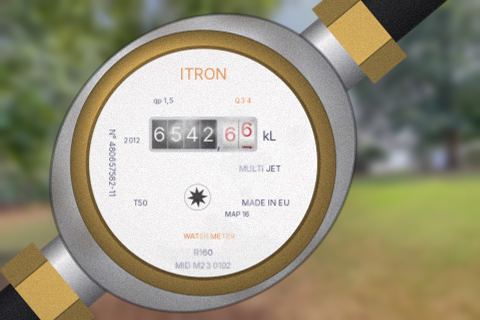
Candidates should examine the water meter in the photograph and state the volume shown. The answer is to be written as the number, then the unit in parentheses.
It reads 6542.66 (kL)
